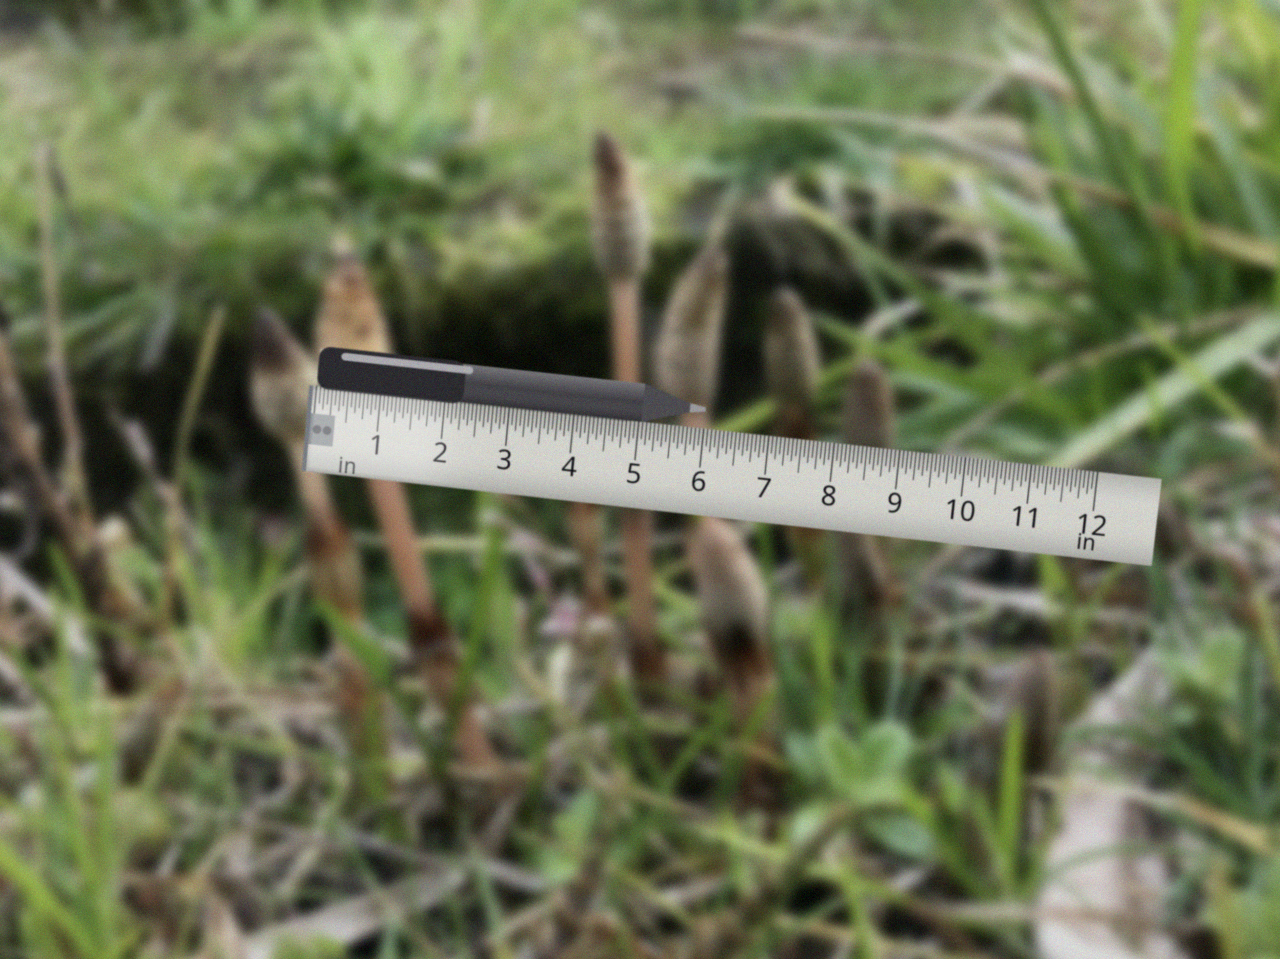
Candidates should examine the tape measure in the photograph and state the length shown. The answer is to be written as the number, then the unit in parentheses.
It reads 6 (in)
